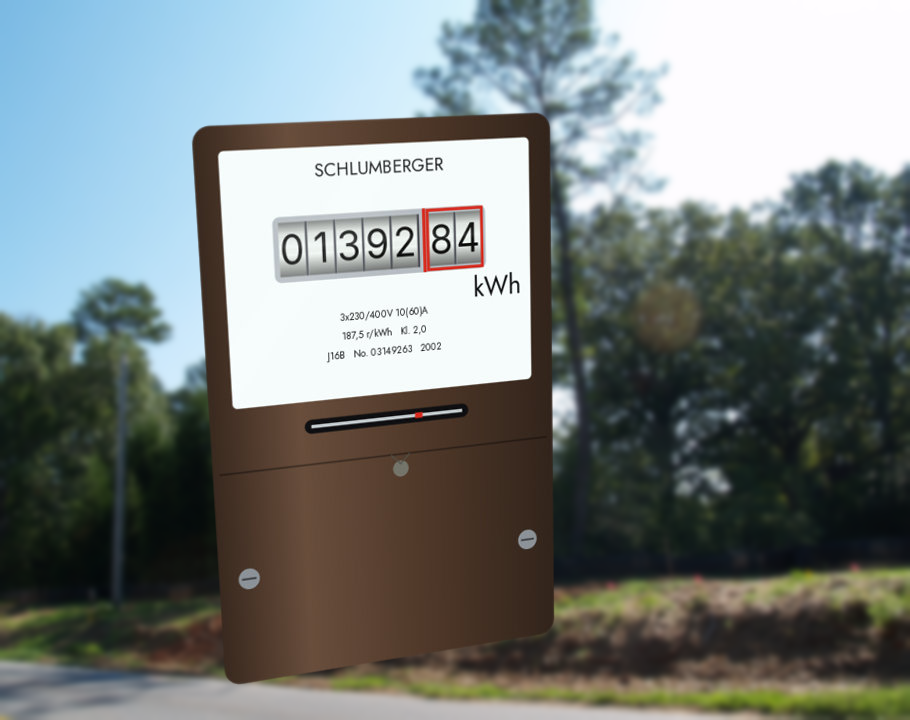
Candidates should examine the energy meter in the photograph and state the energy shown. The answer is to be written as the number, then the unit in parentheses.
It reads 1392.84 (kWh)
